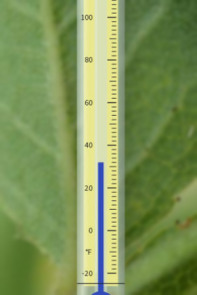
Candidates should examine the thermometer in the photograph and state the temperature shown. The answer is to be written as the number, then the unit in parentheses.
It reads 32 (°F)
